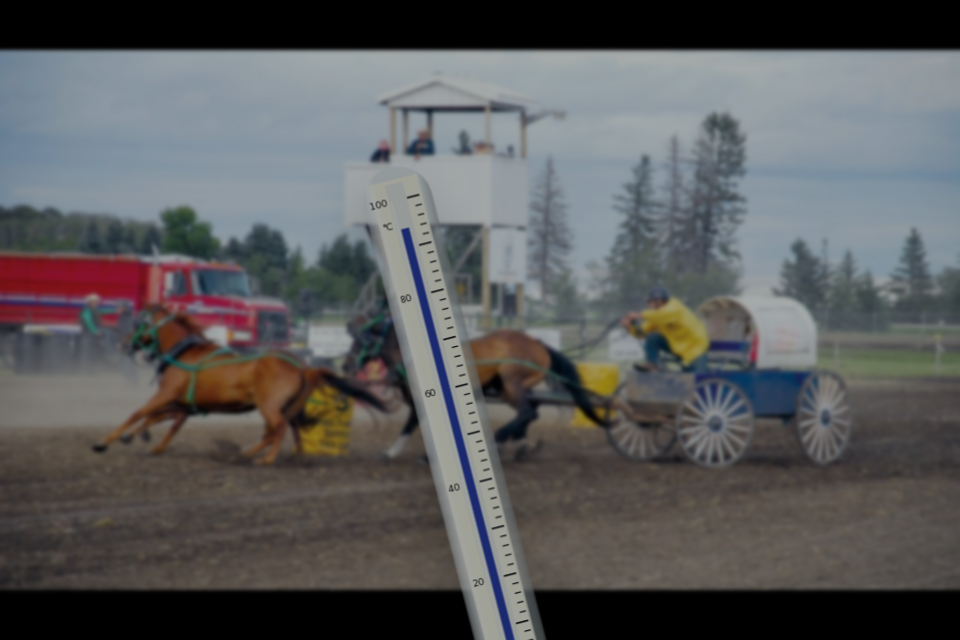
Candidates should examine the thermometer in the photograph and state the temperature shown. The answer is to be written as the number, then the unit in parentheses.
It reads 94 (°C)
